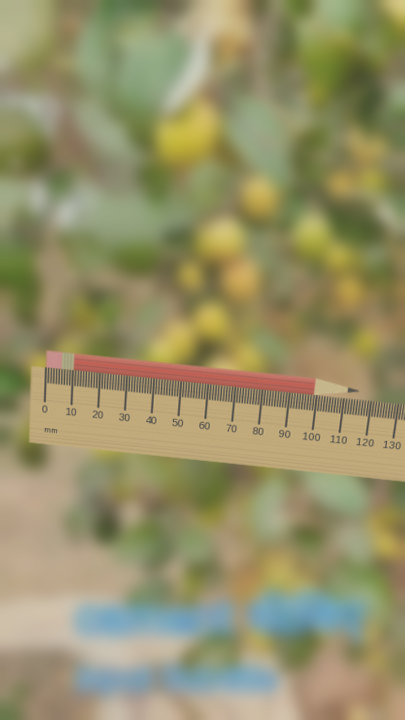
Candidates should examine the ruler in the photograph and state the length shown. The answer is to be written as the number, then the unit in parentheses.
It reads 115 (mm)
